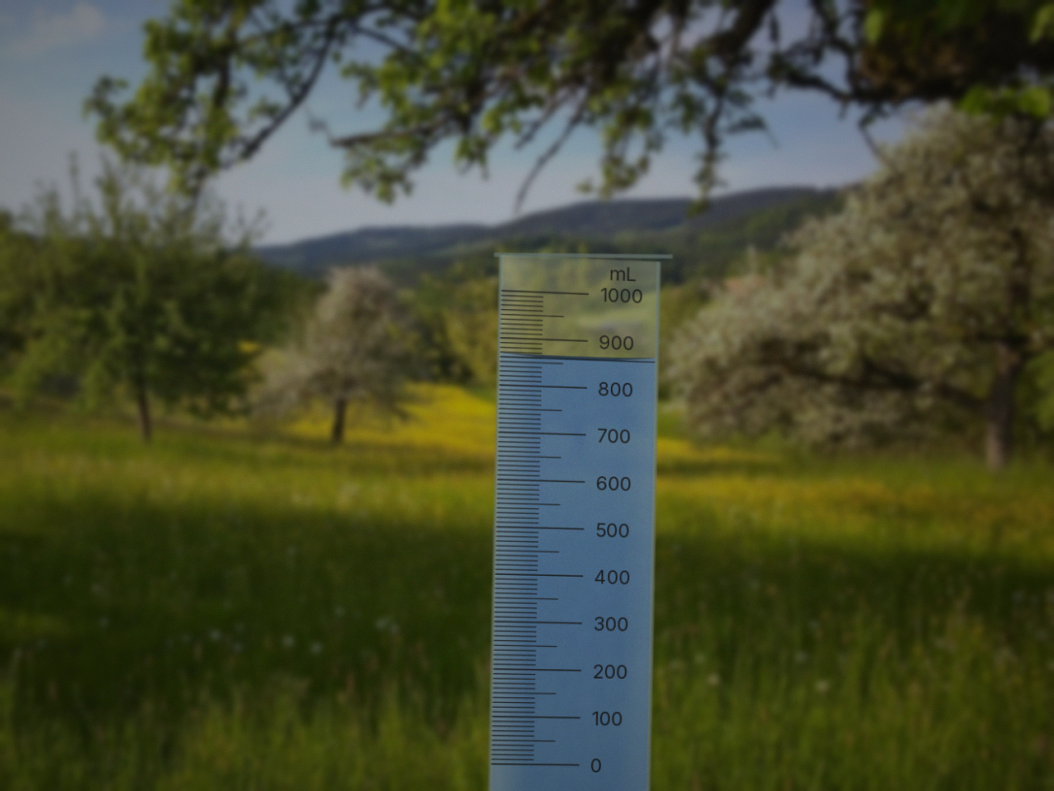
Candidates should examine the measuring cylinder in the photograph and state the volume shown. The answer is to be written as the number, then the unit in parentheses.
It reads 860 (mL)
